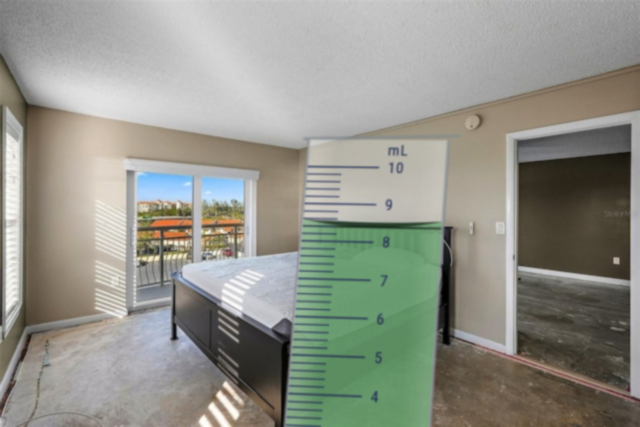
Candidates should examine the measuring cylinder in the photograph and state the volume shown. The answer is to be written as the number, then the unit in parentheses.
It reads 8.4 (mL)
